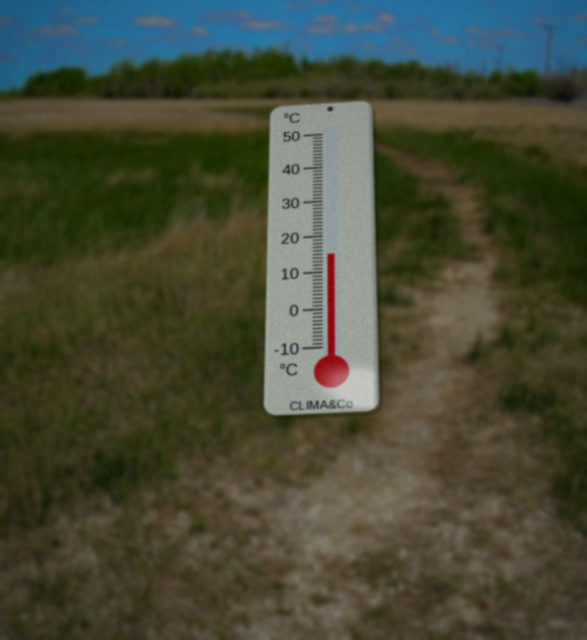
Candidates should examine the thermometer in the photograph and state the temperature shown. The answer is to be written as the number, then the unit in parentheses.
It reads 15 (°C)
